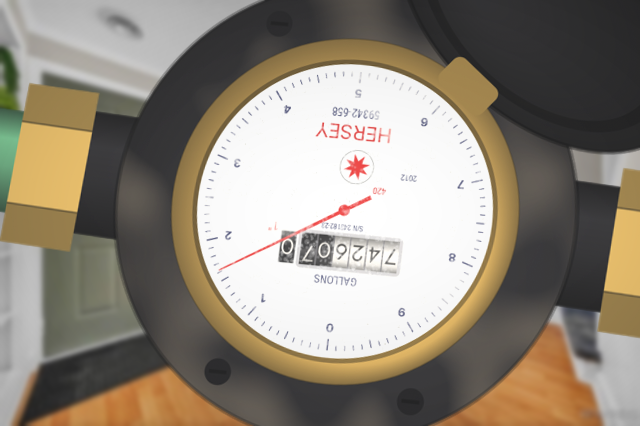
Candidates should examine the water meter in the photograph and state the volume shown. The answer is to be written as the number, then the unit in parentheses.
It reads 7426071.6 (gal)
